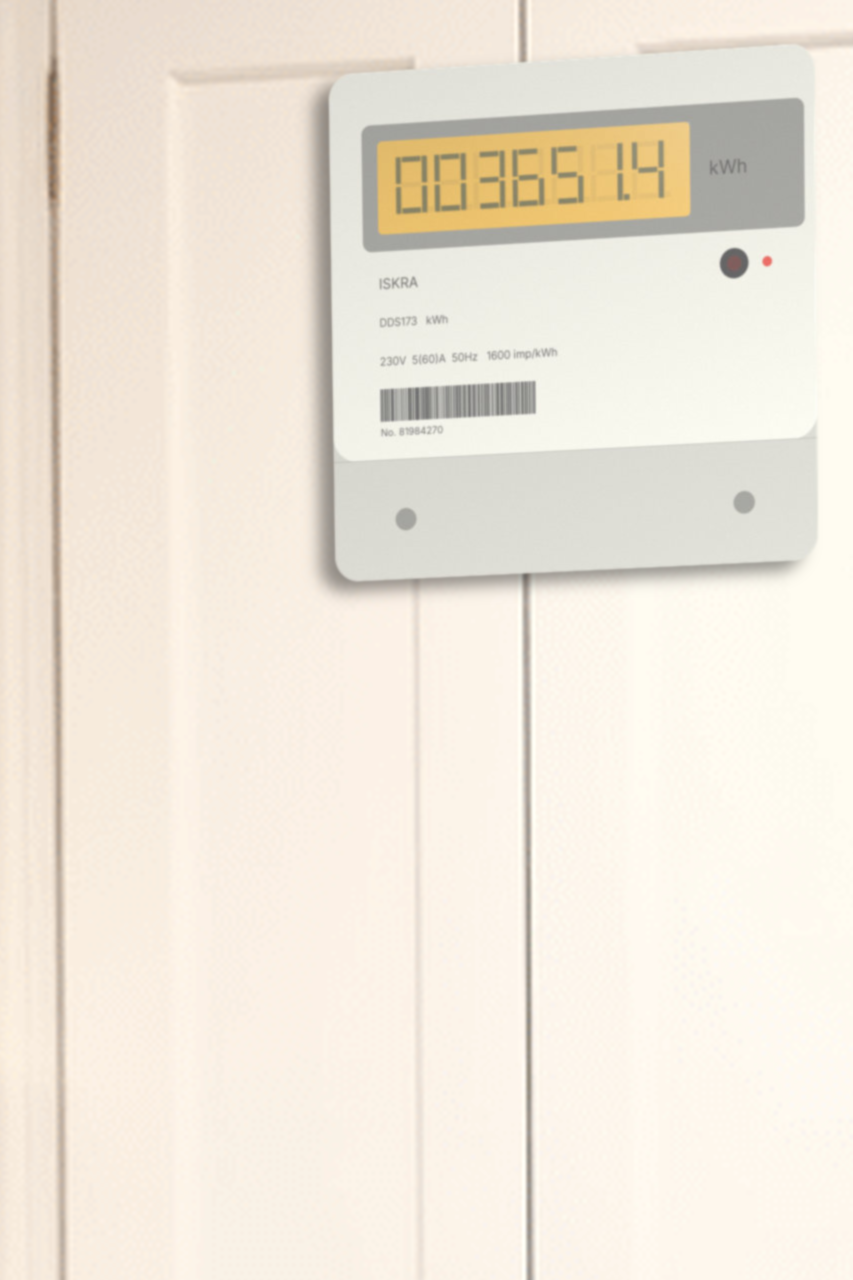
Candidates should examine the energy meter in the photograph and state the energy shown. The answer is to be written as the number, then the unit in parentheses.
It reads 3651.4 (kWh)
